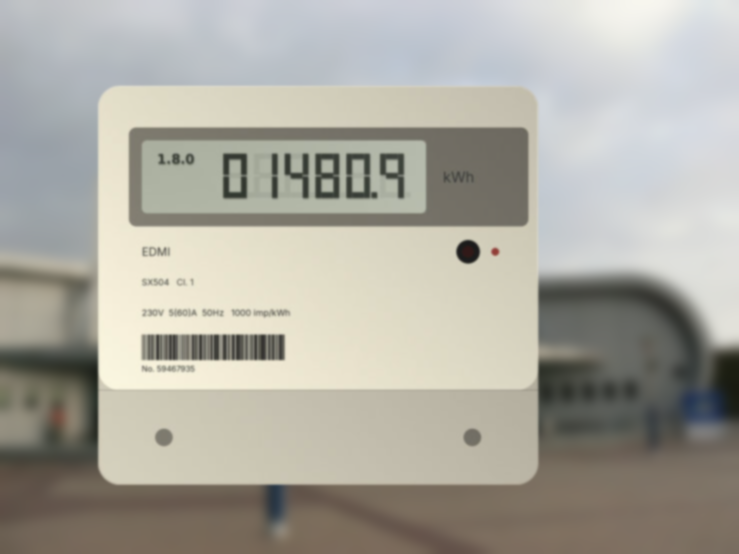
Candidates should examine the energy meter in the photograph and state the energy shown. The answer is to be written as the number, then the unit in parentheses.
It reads 1480.9 (kWh)
